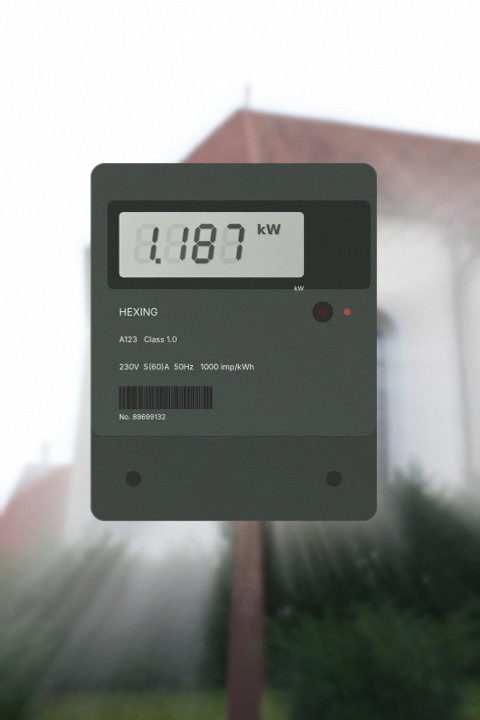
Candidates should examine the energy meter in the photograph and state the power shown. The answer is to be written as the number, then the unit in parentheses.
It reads 1.187 (kW)
